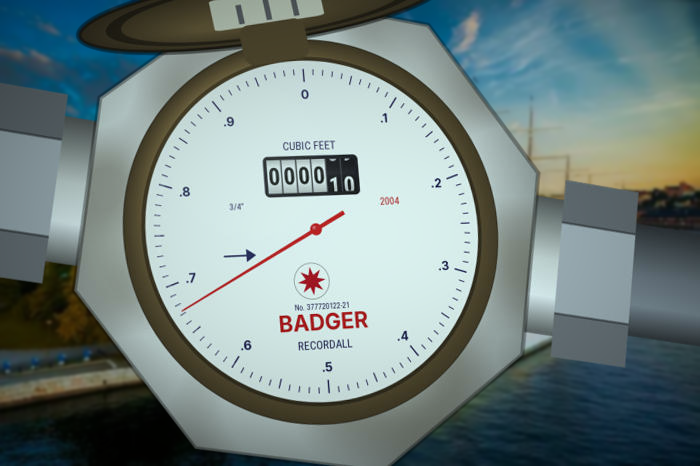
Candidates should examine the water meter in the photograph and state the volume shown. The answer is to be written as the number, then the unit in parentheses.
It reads 9.67 (ft³)
